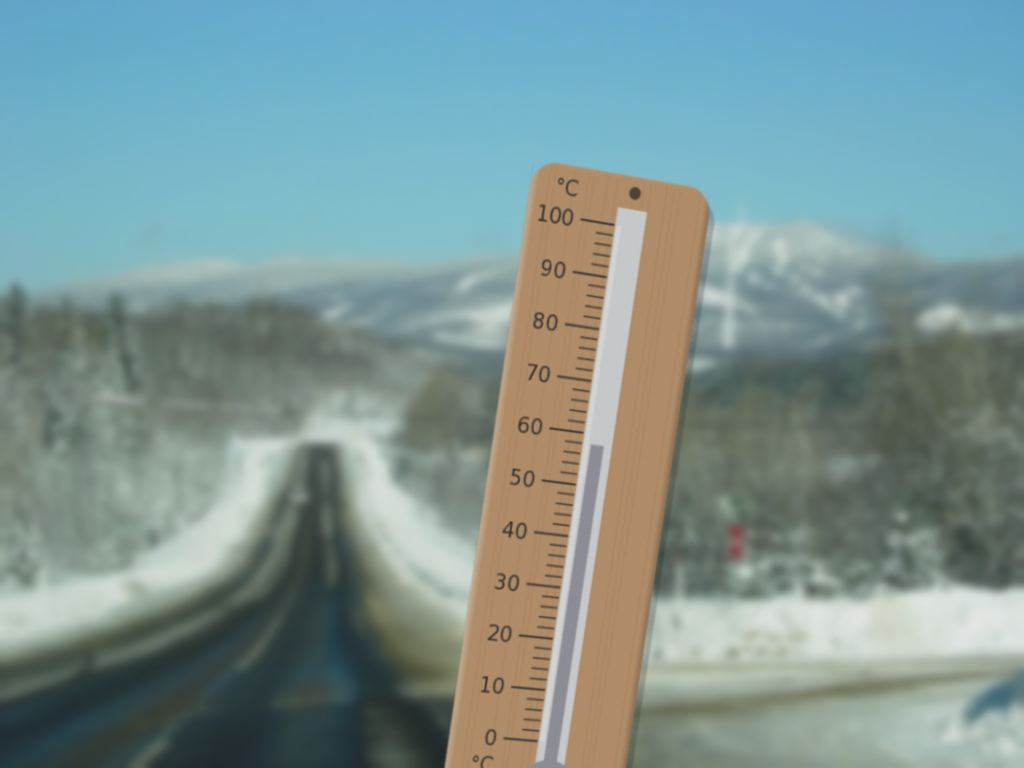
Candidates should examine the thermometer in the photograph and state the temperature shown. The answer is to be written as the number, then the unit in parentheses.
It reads 58 (°C)
